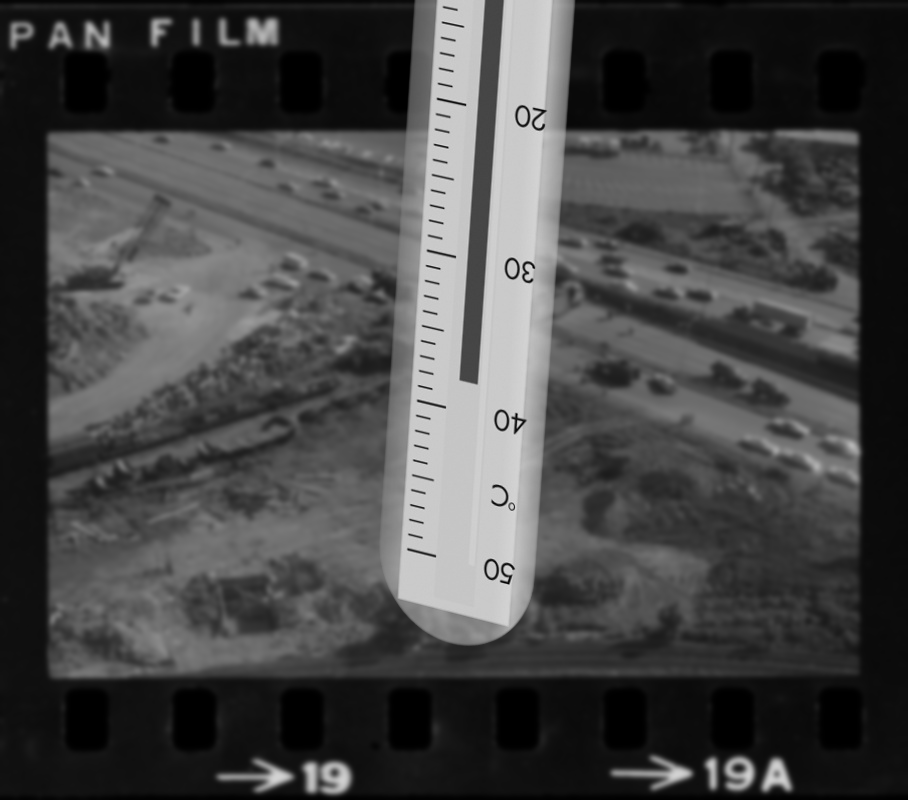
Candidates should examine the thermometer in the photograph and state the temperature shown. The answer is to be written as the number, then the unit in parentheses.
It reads 38 (°C)
